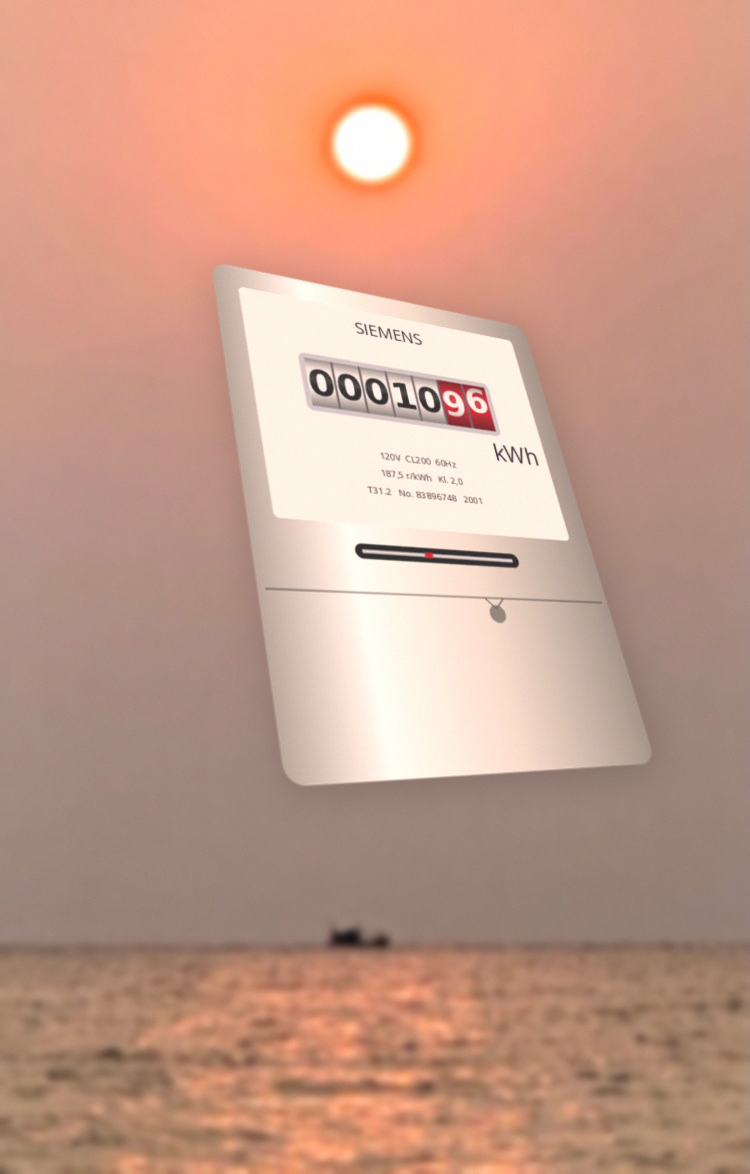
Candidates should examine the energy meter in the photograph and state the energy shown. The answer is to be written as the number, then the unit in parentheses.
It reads 10.96 (kWh)
